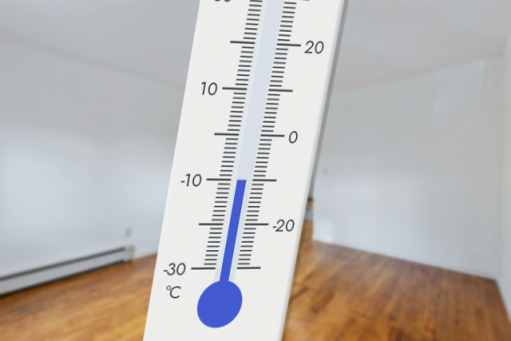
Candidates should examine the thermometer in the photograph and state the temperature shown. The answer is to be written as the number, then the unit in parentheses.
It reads -10 (°C)
